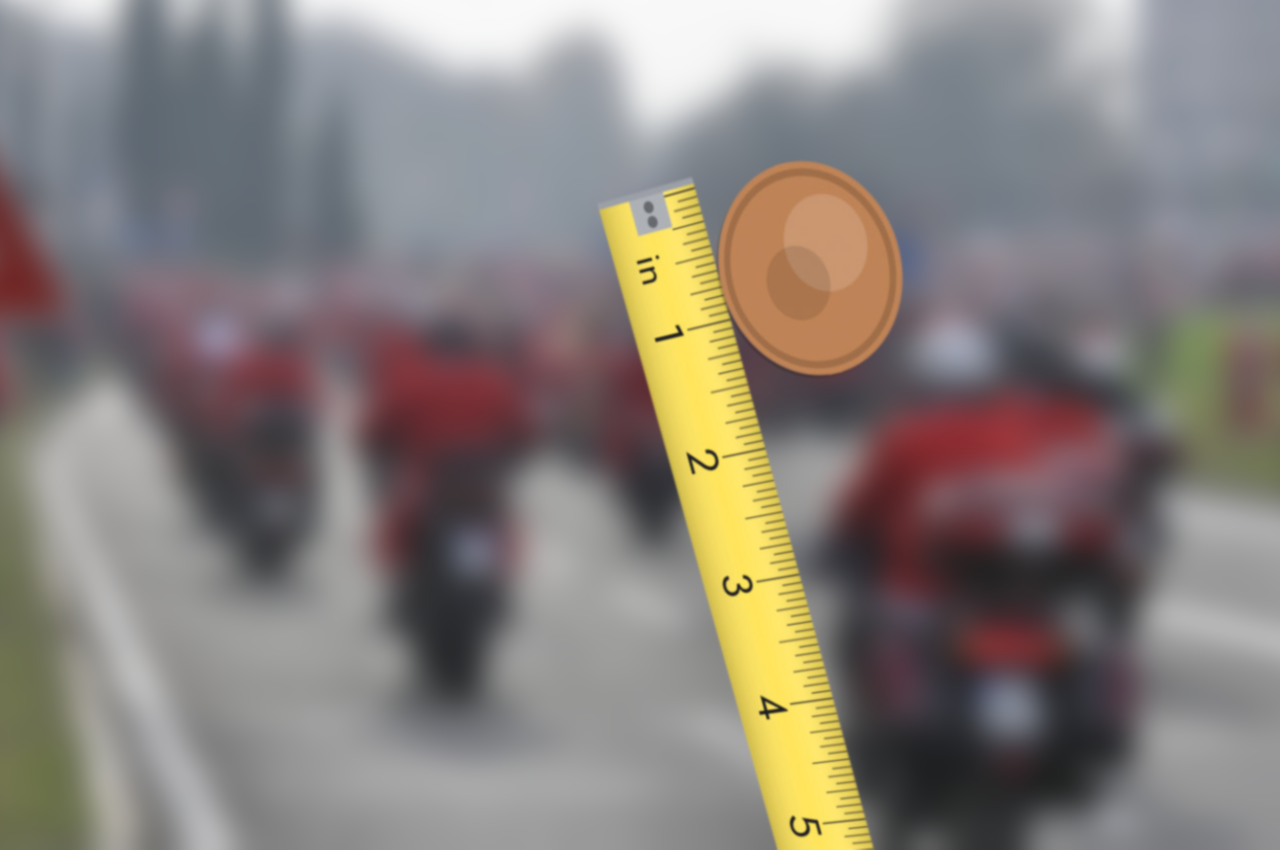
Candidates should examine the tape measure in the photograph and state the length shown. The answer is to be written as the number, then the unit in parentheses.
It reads 1.5625 (in)
